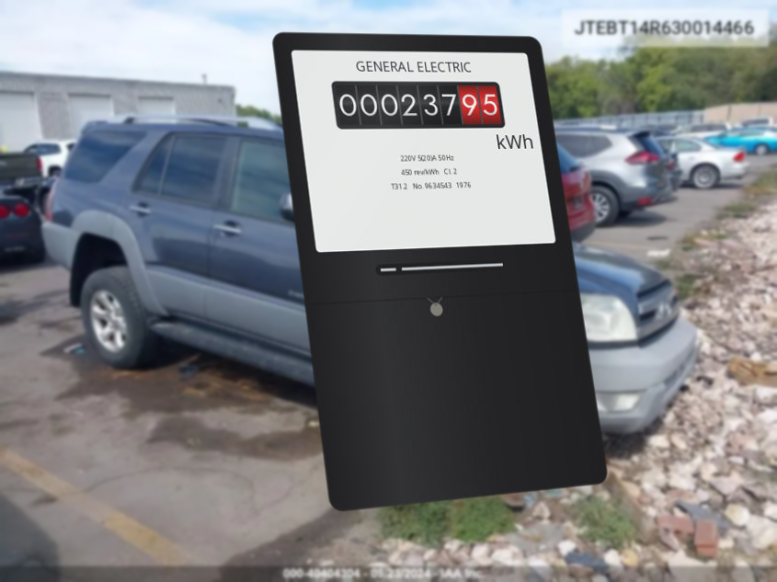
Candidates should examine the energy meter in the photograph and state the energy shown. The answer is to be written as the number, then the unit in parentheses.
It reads 237.95 (kWh)
